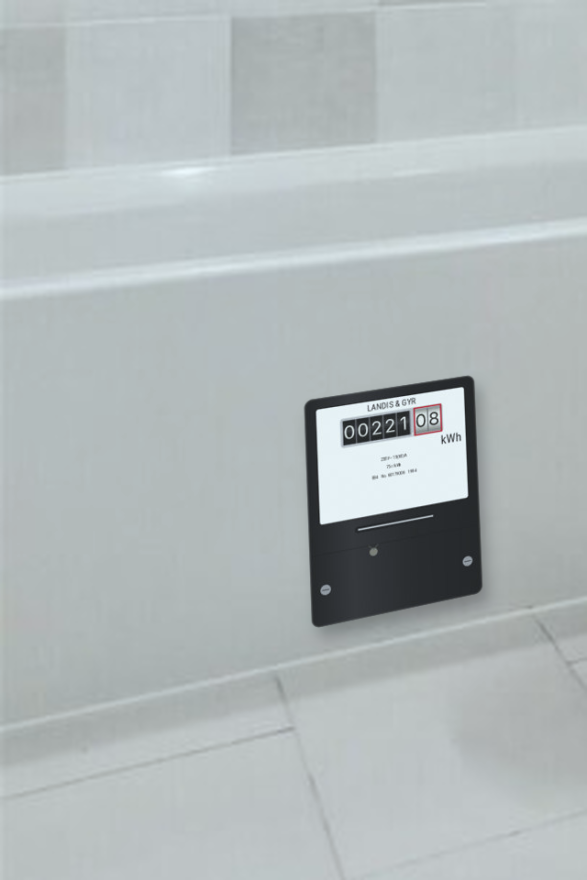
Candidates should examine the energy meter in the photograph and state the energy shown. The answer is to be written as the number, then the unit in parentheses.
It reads 221.08 (kWh)
